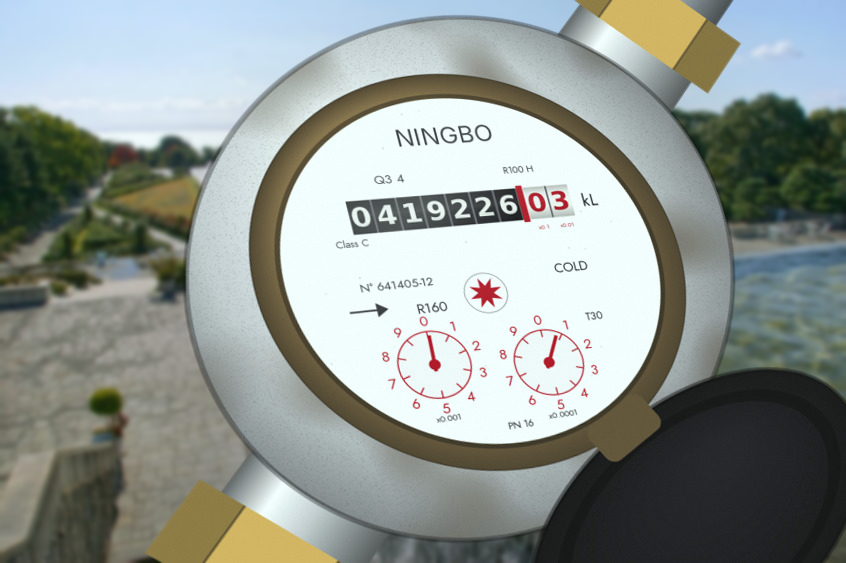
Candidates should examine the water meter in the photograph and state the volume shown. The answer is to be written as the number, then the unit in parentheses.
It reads 419226.0300 (kL)
